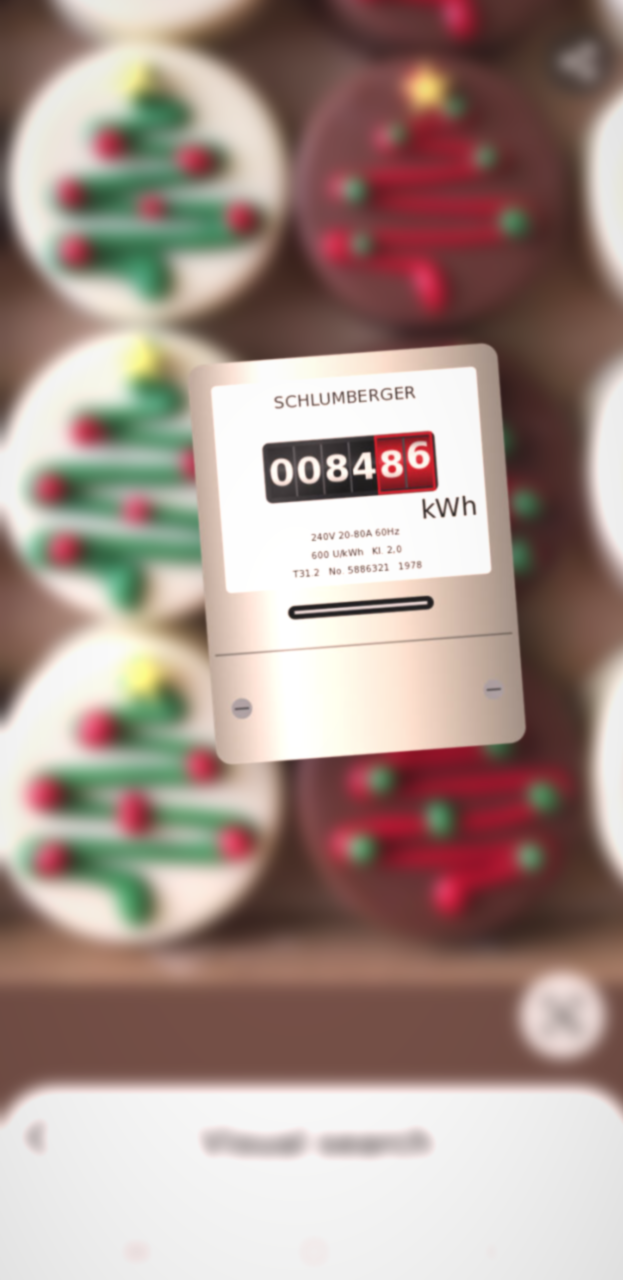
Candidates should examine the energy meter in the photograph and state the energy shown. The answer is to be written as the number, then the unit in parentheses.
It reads 84.86 (kWh)
